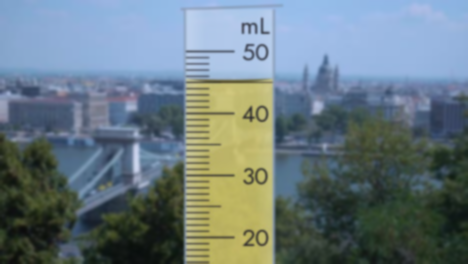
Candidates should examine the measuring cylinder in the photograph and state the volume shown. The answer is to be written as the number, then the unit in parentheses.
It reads 45 (mL)
